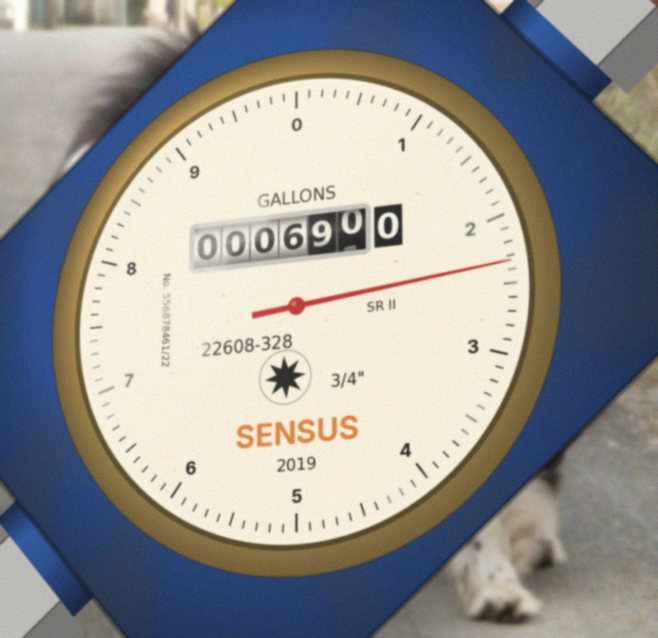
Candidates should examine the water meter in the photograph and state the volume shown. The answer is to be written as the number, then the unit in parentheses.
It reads 6902.3 (gal)
